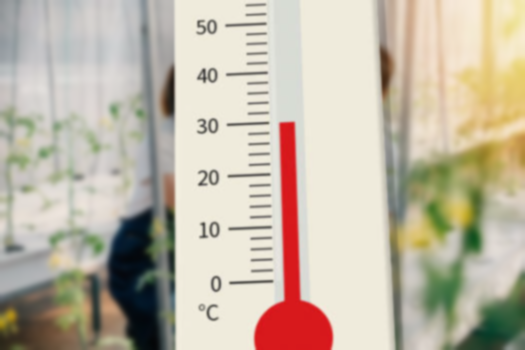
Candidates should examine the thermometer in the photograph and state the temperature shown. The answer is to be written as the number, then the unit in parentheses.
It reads 30 (°C)
